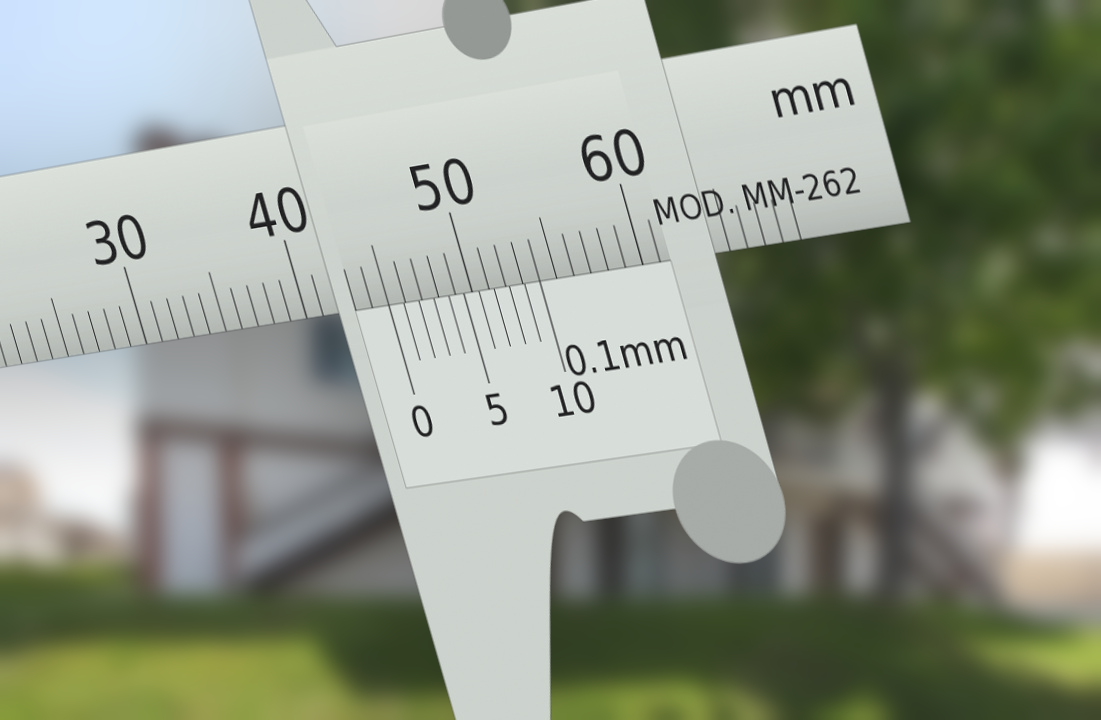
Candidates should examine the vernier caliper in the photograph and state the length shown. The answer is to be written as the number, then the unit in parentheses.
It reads 45.0 (mm)
